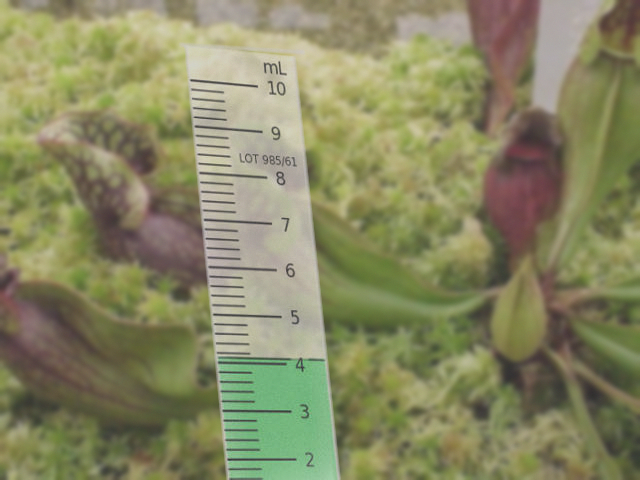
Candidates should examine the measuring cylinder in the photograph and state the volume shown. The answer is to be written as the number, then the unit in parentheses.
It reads 4.1 (mL)
